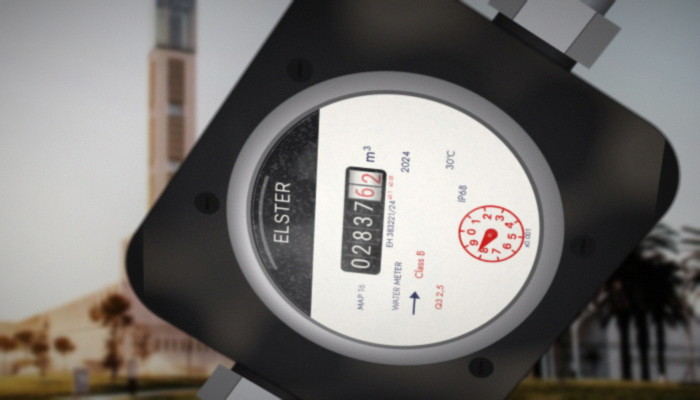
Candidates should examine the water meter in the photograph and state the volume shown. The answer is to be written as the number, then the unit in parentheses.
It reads 2837.618 (m³)
